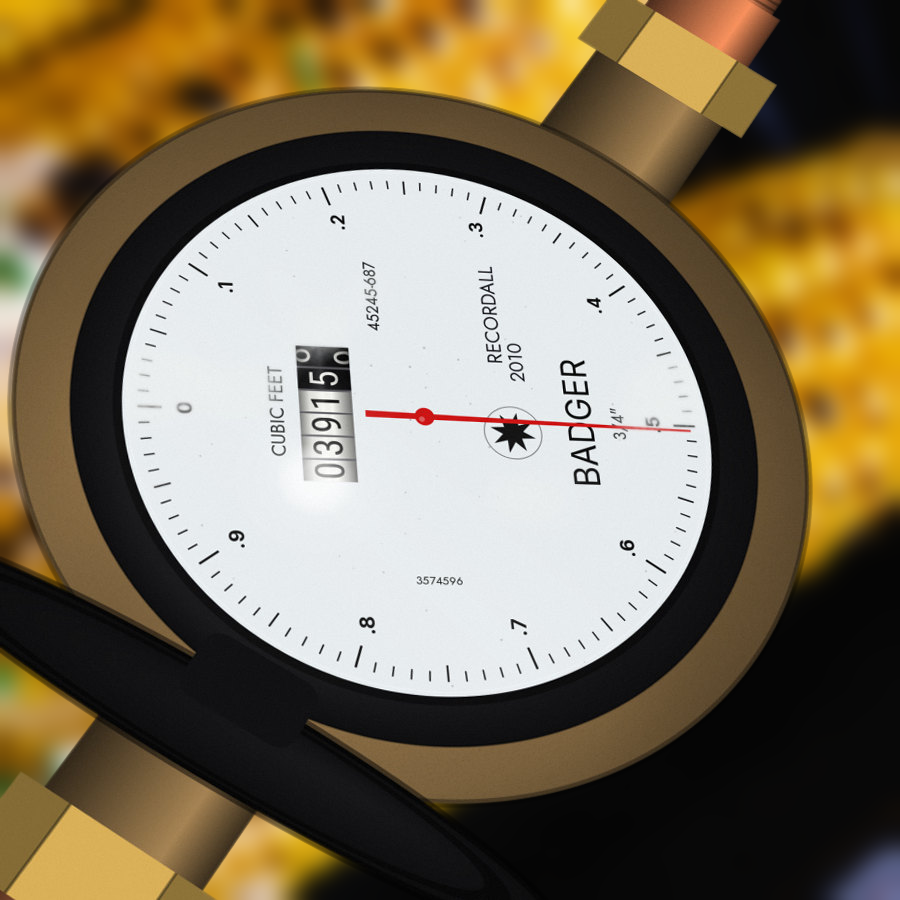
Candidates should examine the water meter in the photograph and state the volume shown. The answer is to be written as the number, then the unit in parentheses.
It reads 39158.50 (ft³)
